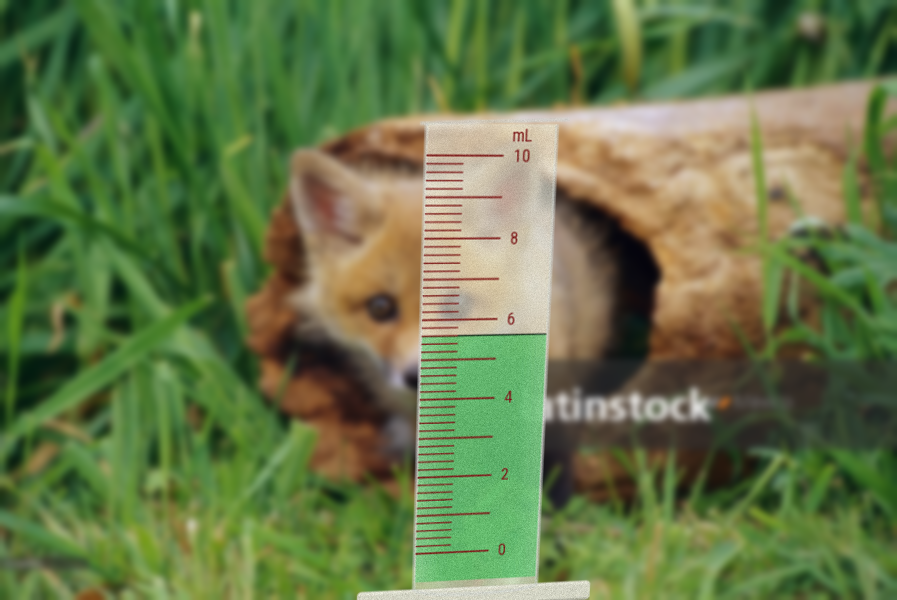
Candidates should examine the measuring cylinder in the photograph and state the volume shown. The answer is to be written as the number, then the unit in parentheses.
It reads 5.6 (mL)
